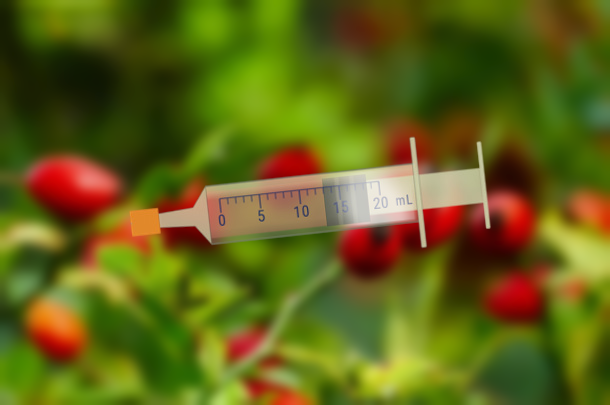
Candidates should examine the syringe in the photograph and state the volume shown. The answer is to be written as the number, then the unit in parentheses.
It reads 13 (mL)
